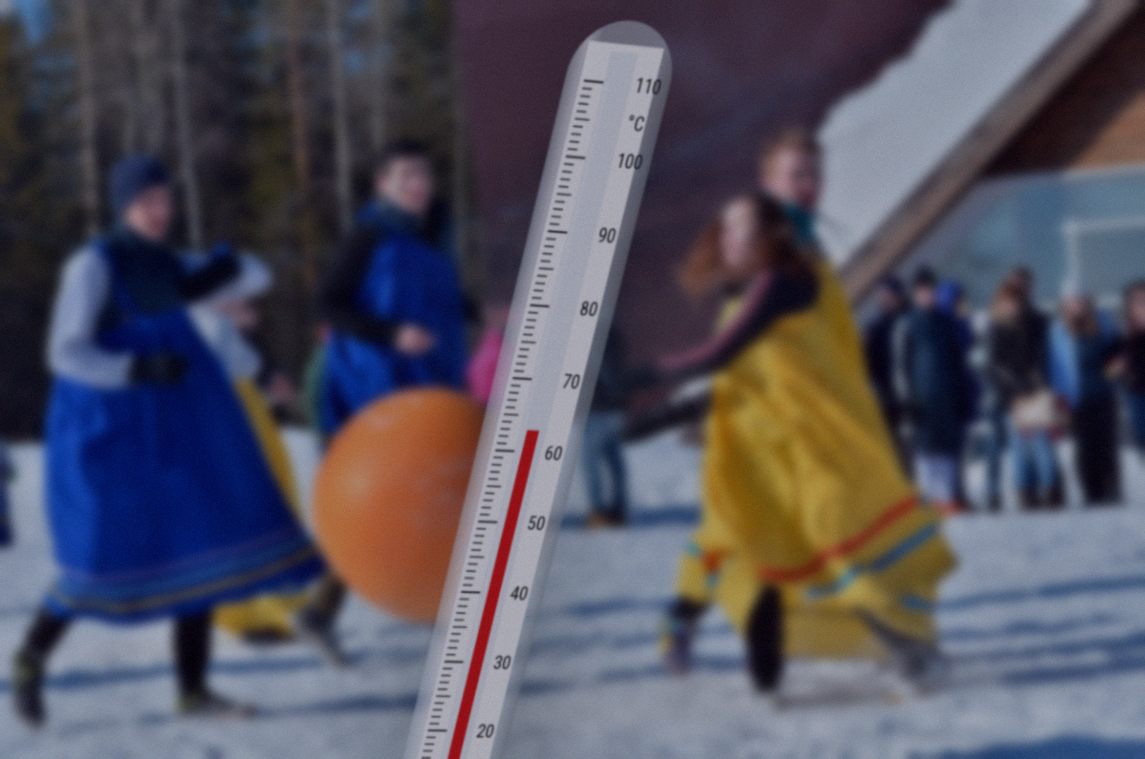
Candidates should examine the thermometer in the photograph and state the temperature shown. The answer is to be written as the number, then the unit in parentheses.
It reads 63 (°C)
